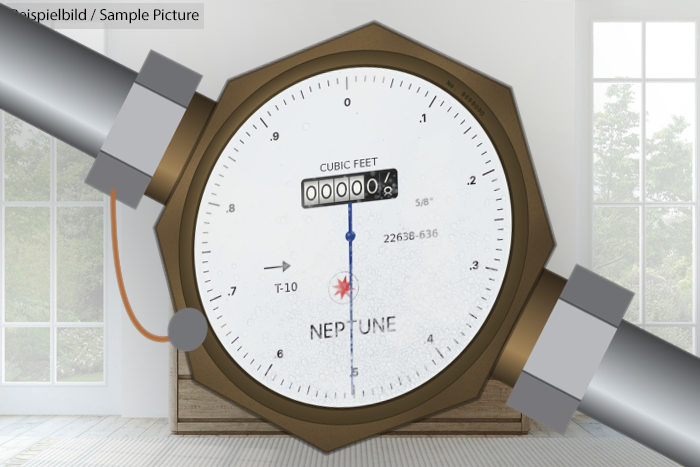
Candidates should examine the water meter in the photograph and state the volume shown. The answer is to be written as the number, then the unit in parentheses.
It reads 7.50 (ft³)
